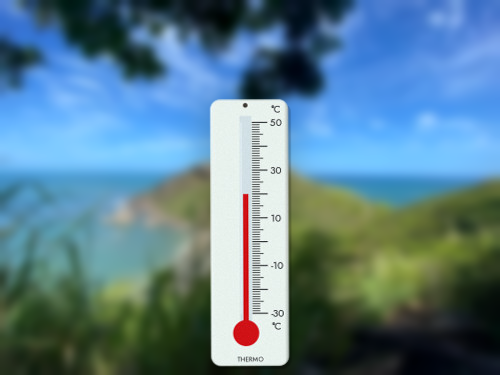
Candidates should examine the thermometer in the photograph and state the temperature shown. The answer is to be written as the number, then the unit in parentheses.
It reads 20 (°C)
